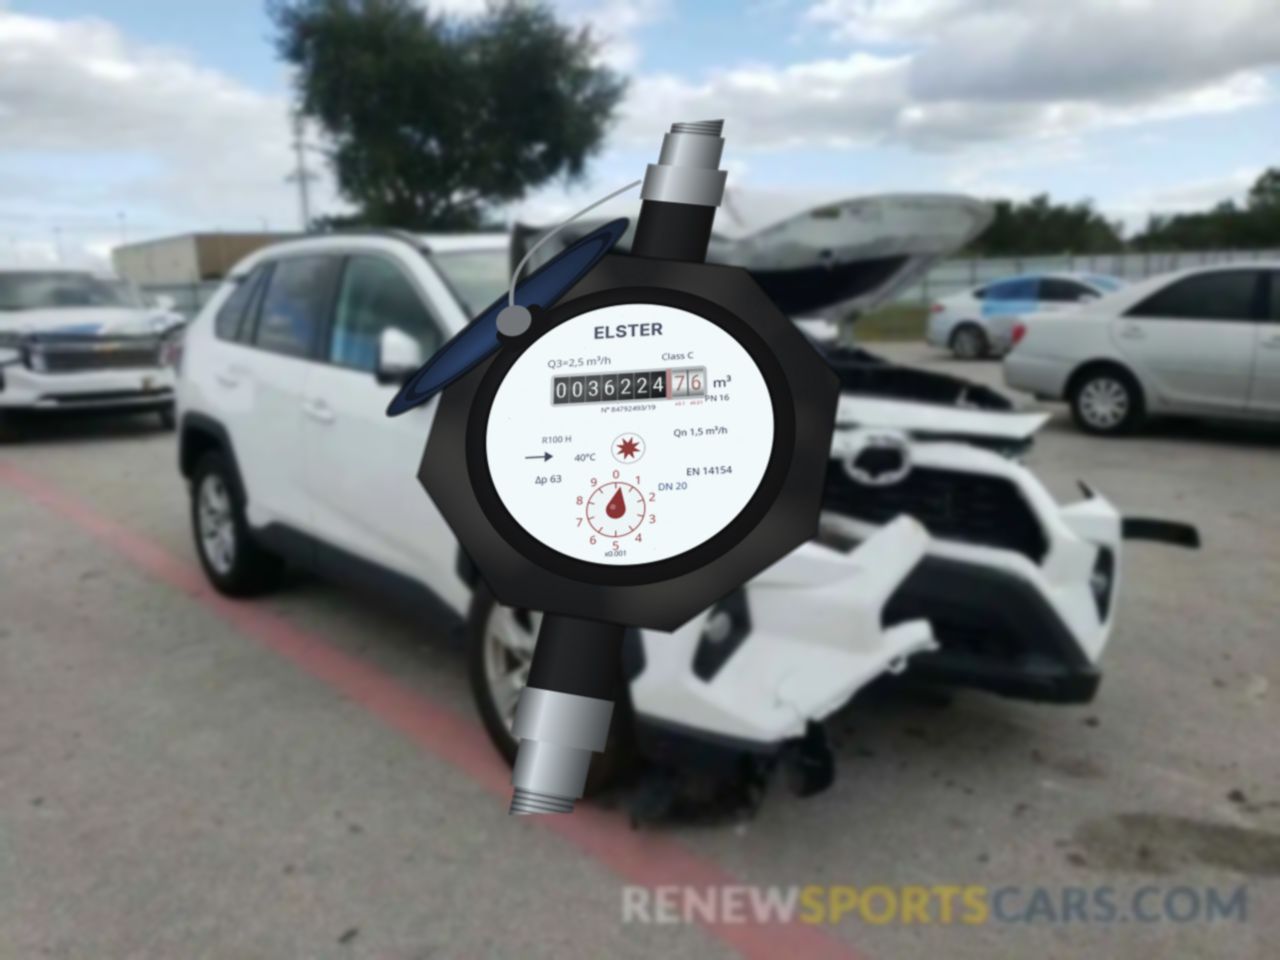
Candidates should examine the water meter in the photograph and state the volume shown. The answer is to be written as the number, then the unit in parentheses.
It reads 36224.760 (m³)
